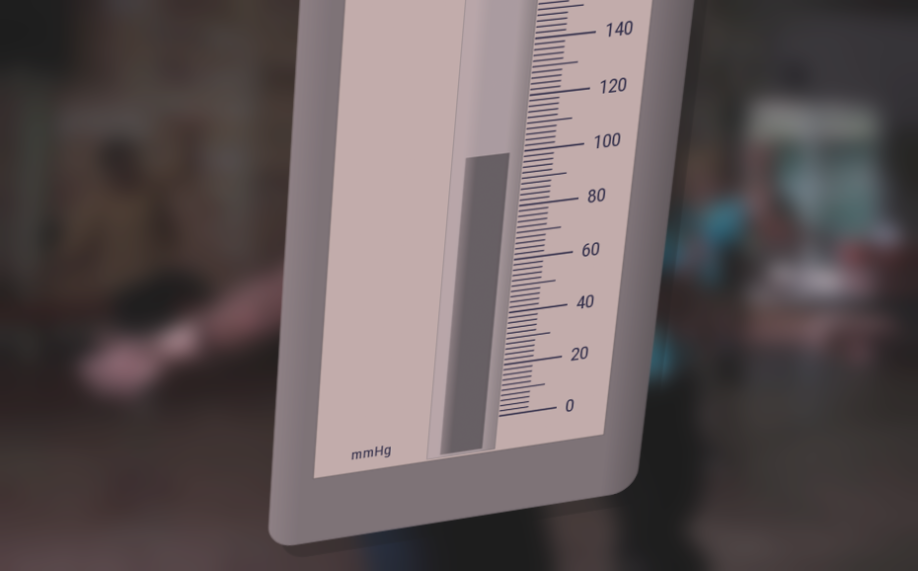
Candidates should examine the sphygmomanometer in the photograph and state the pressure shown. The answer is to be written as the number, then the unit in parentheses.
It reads 100 (mmHg)
